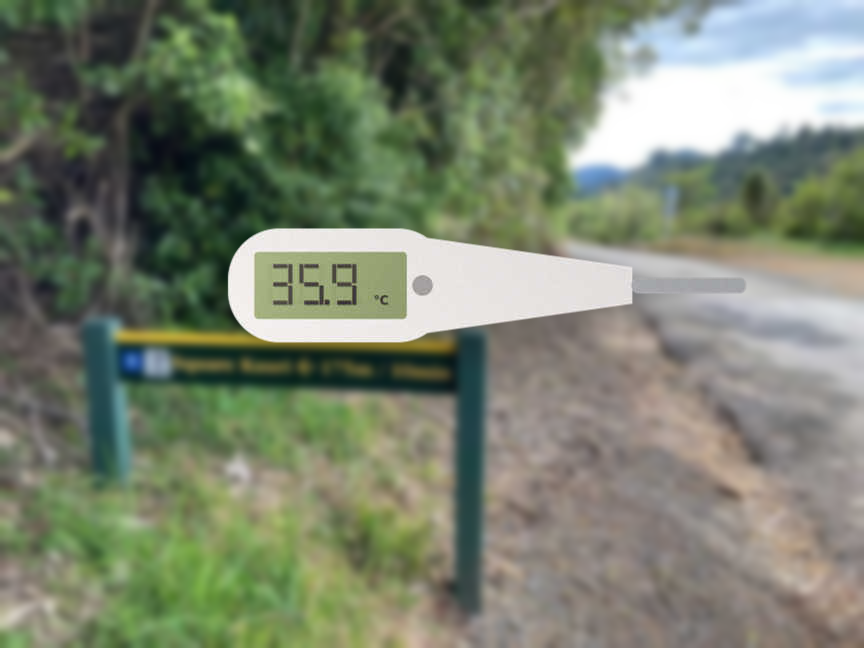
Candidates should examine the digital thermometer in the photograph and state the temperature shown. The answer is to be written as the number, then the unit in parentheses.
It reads 35.9 (°C)
